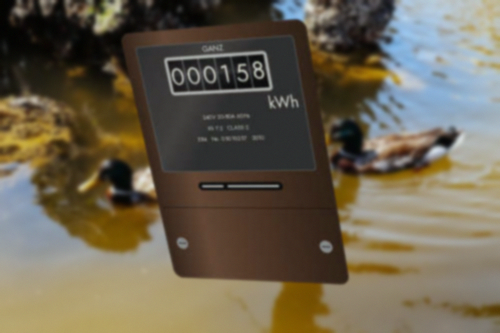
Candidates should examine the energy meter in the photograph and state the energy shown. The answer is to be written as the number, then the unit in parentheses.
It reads 158 (kWh)
